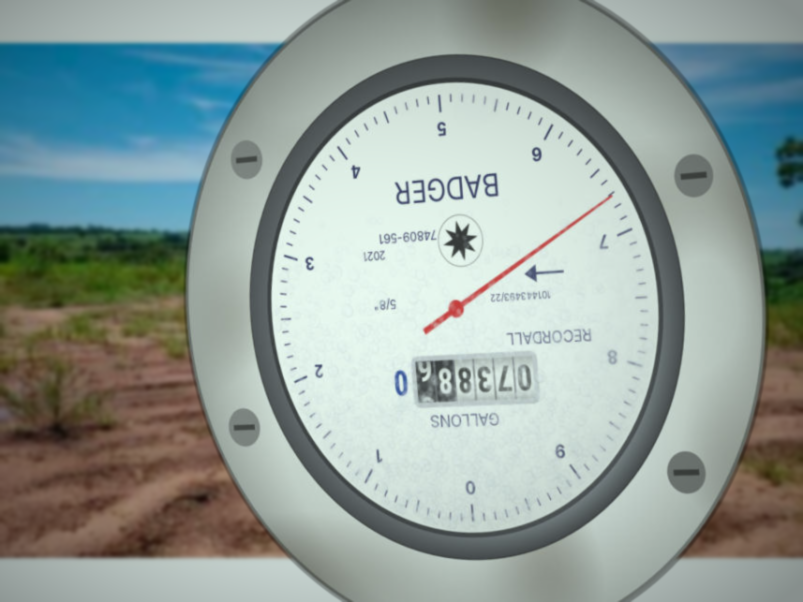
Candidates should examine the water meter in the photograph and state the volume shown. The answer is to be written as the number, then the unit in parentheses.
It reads 738856.7 (gal)
